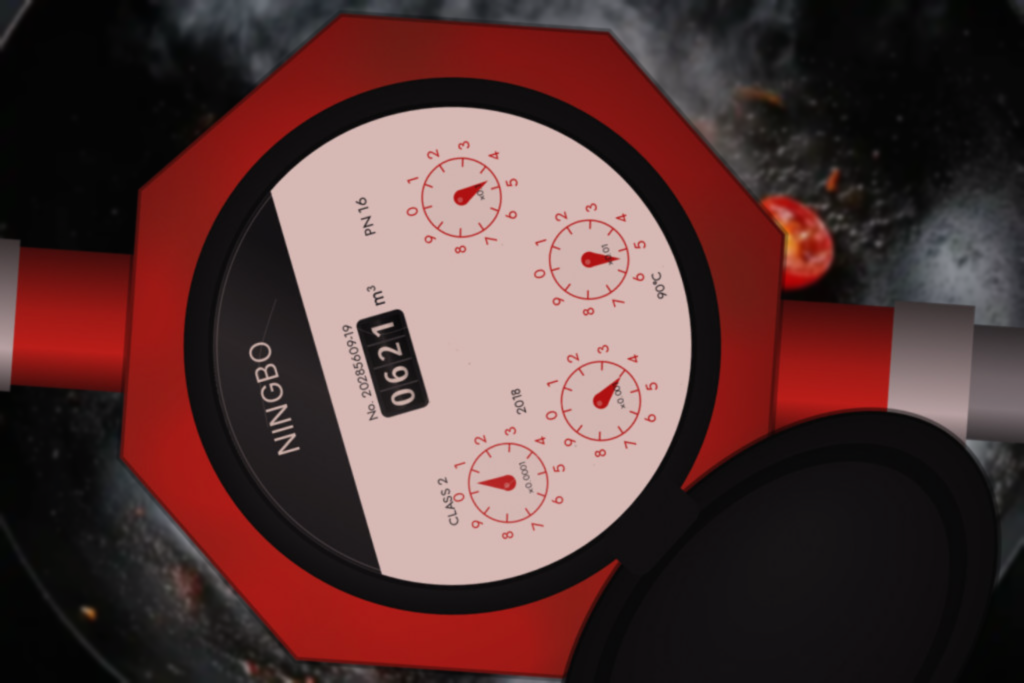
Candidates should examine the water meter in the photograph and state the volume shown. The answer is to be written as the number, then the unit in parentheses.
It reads 621.4540 (m³)
